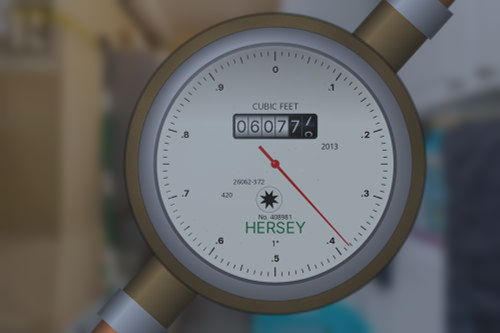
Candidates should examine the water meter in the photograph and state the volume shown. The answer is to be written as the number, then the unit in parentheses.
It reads 60777.38 (ft³)
